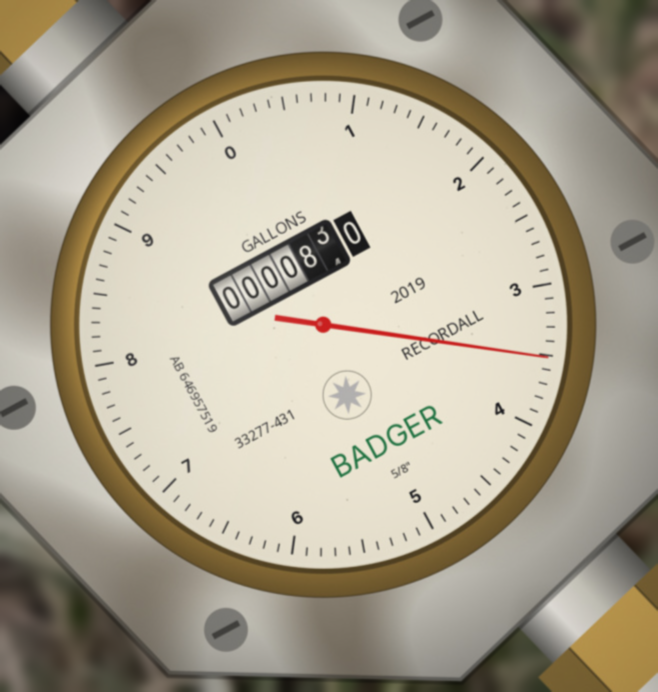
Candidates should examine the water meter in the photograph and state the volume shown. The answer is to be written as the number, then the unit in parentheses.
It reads 833.5 (gal)
